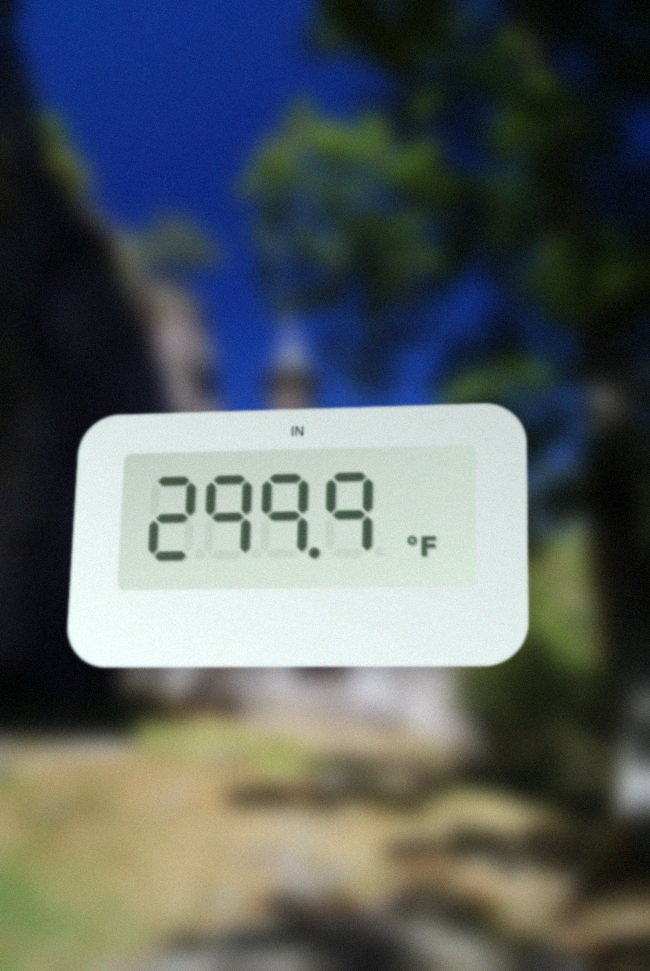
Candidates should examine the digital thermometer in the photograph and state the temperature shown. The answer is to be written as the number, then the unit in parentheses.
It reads 299.9 (°F)
